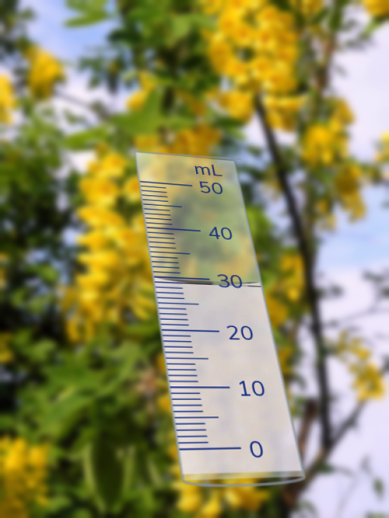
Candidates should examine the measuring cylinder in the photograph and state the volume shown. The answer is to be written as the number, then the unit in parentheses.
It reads 29 (mL)
